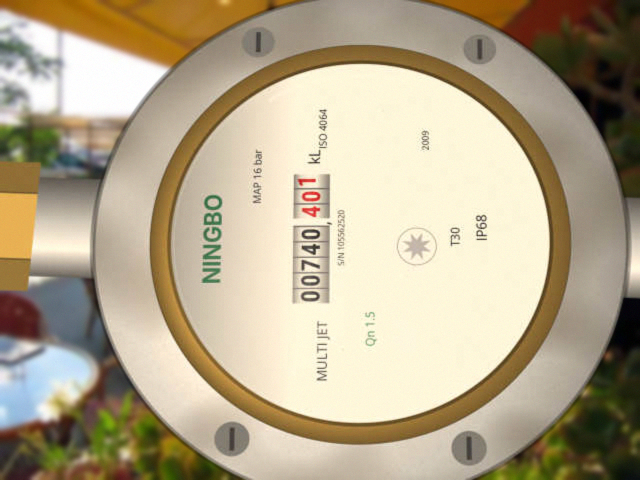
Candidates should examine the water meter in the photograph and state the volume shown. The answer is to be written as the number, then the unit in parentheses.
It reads 740.401 (kL)
